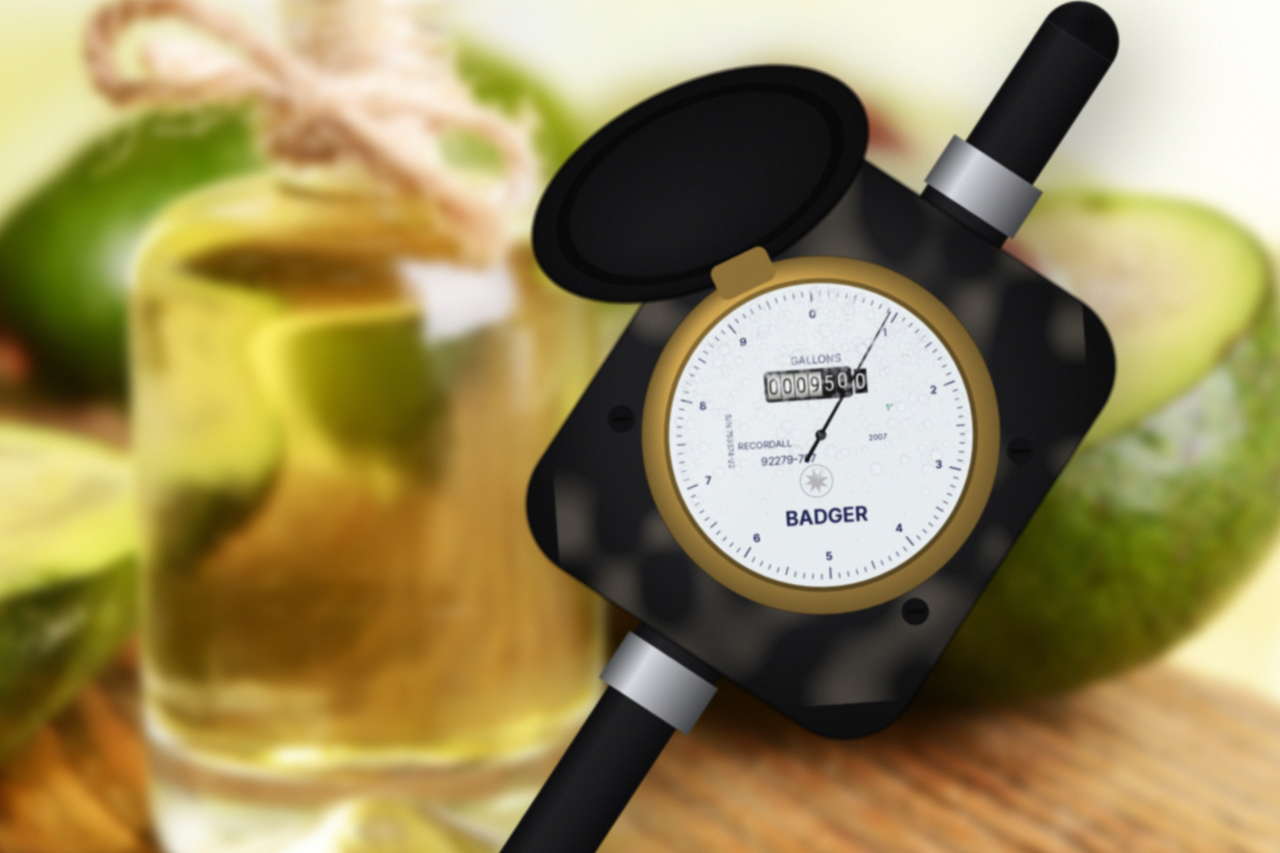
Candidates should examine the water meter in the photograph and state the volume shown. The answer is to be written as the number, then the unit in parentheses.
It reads 9500.9 (gal)
